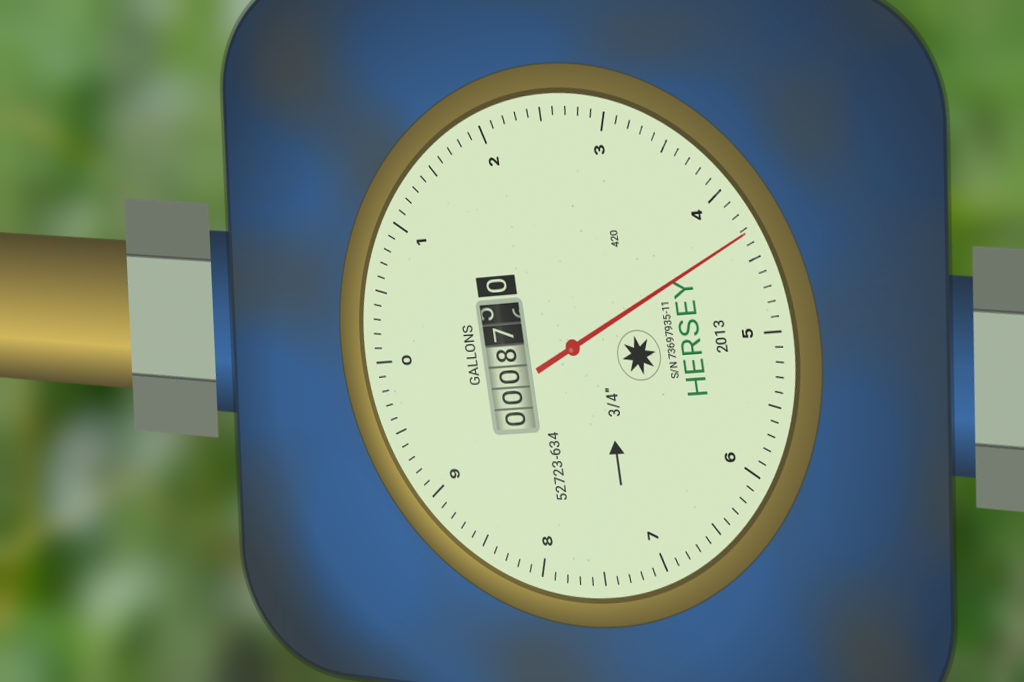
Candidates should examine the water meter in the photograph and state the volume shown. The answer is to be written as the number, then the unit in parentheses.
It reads 8754.3 (gal)
